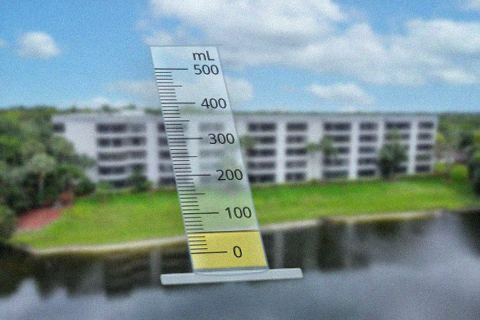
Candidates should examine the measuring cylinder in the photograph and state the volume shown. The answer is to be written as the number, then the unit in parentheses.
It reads 50 (mL)
